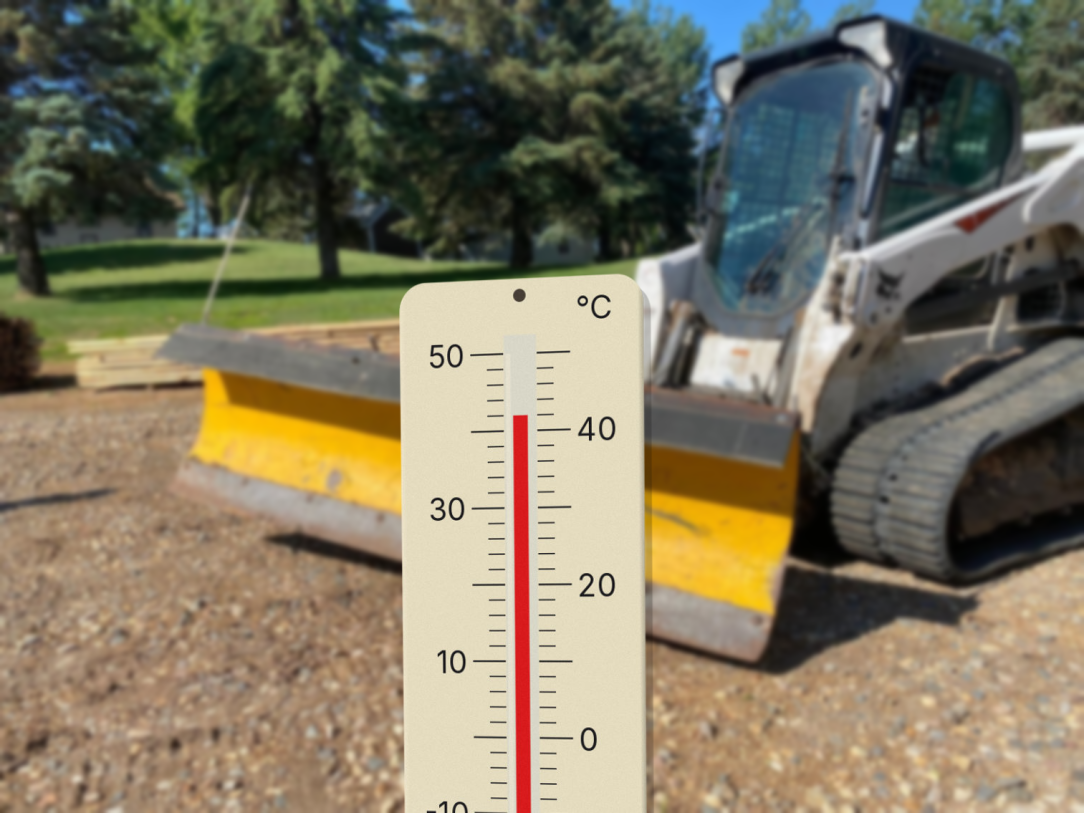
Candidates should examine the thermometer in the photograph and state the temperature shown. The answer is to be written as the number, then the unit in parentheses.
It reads 42 (°C)
